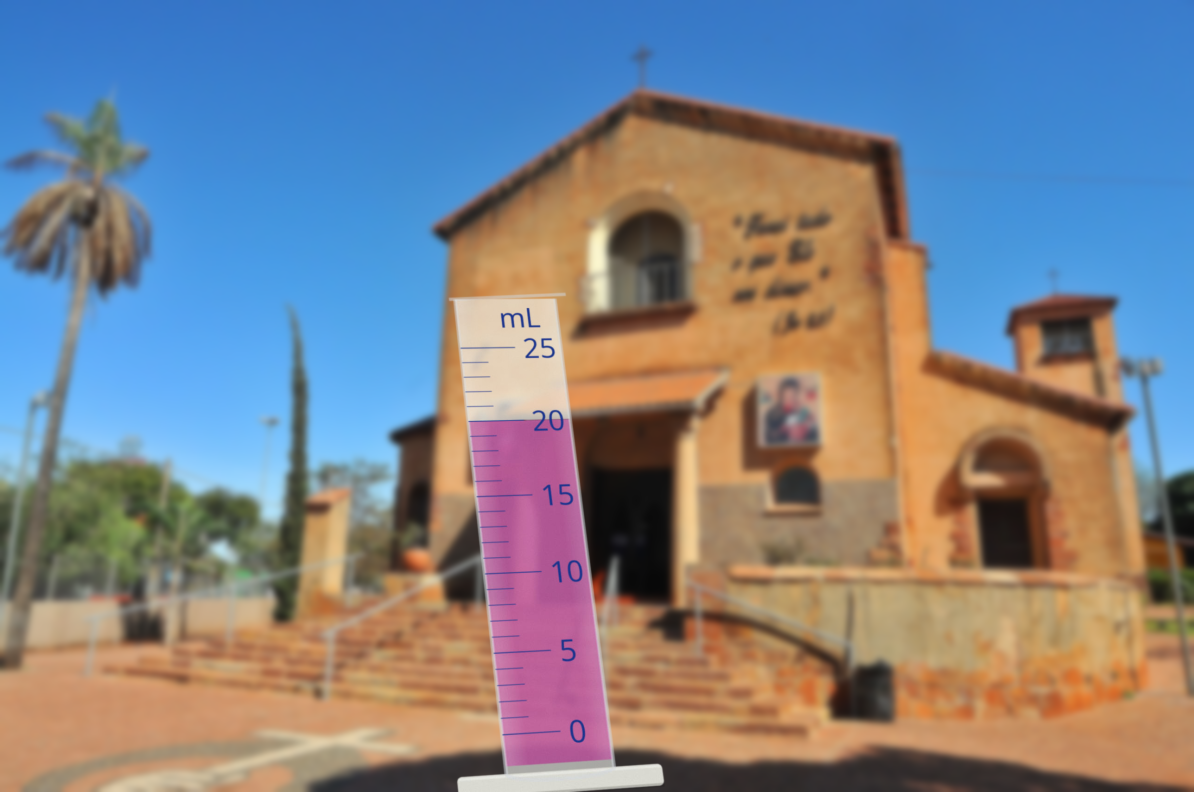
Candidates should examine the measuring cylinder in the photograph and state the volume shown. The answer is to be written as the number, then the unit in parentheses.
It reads 20 (mL)
